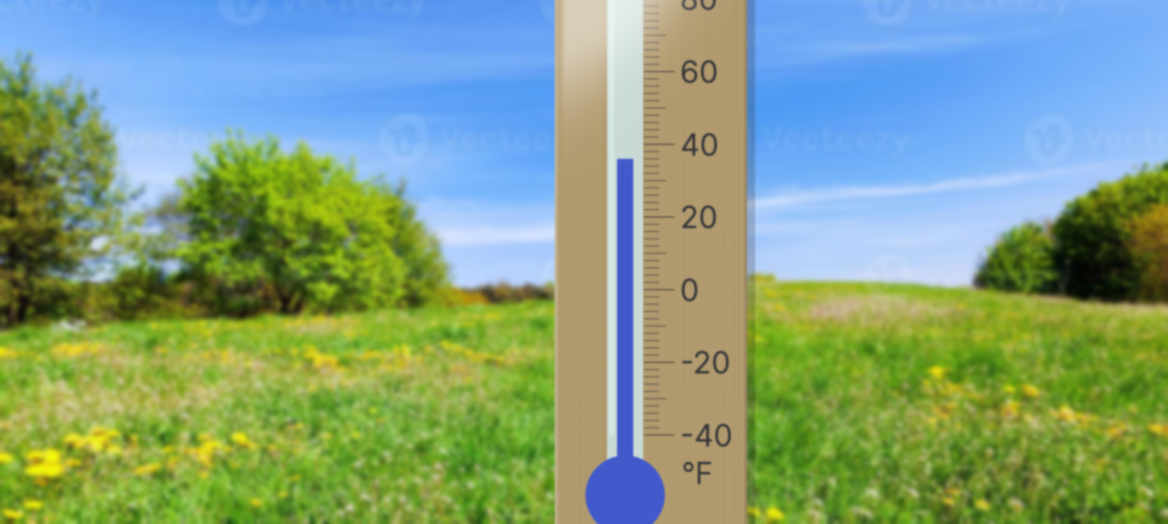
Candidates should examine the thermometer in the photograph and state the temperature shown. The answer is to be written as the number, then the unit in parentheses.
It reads 36 (°F)
